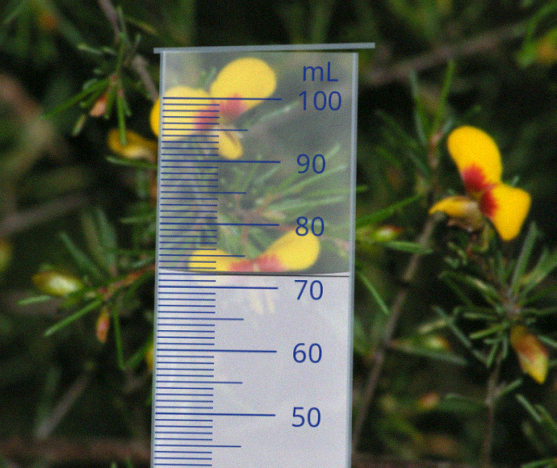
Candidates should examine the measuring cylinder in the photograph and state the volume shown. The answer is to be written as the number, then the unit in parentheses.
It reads 72 (mL)
